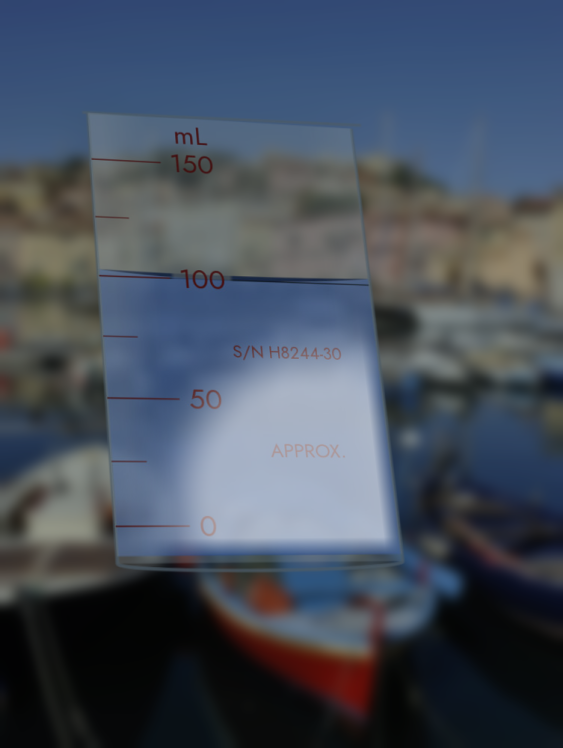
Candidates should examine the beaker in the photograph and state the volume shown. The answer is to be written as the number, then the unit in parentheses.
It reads 100 (mL)
